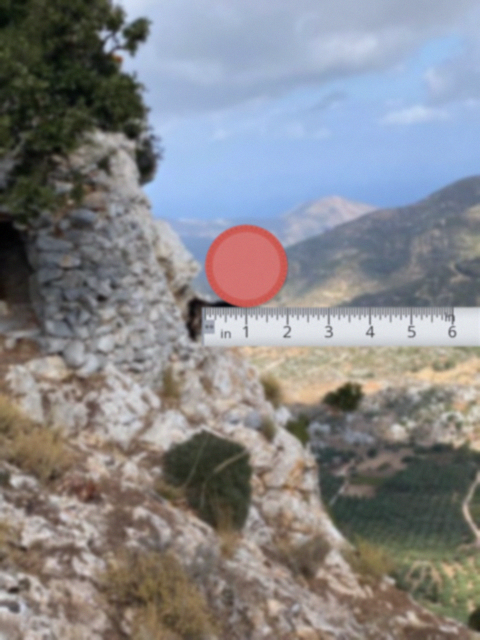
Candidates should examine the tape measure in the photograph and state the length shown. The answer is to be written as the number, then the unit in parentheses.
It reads 2 (in)
